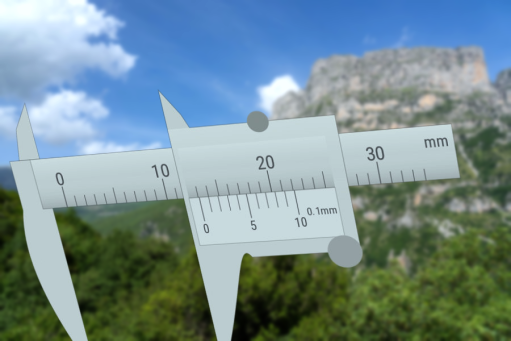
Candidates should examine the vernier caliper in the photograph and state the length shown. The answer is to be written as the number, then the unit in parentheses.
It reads 13.1 (mm)
